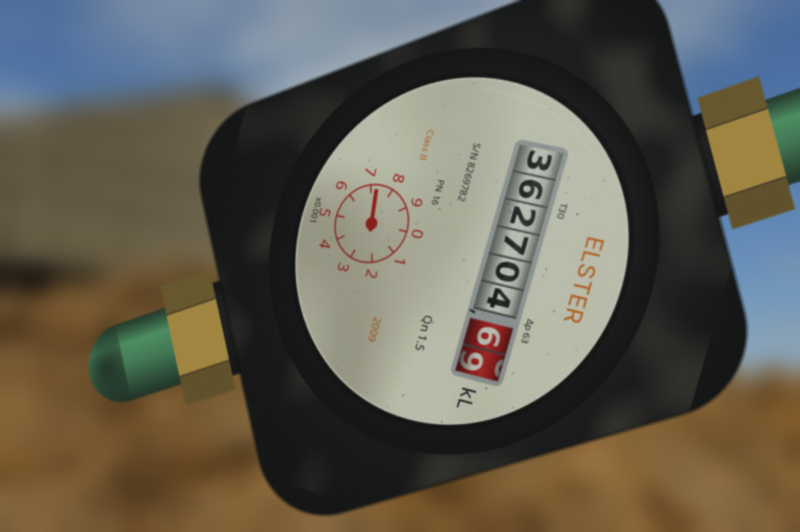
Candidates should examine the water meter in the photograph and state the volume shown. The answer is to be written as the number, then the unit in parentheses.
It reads 362704.687 (kL)
